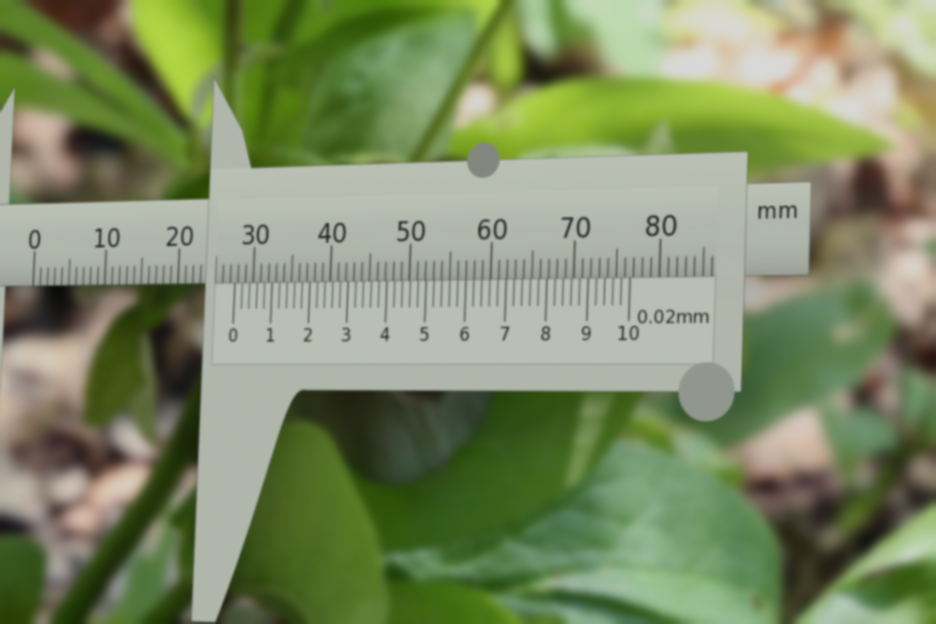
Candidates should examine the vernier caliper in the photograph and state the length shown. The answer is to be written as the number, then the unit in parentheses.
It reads 27.6 (mm)
